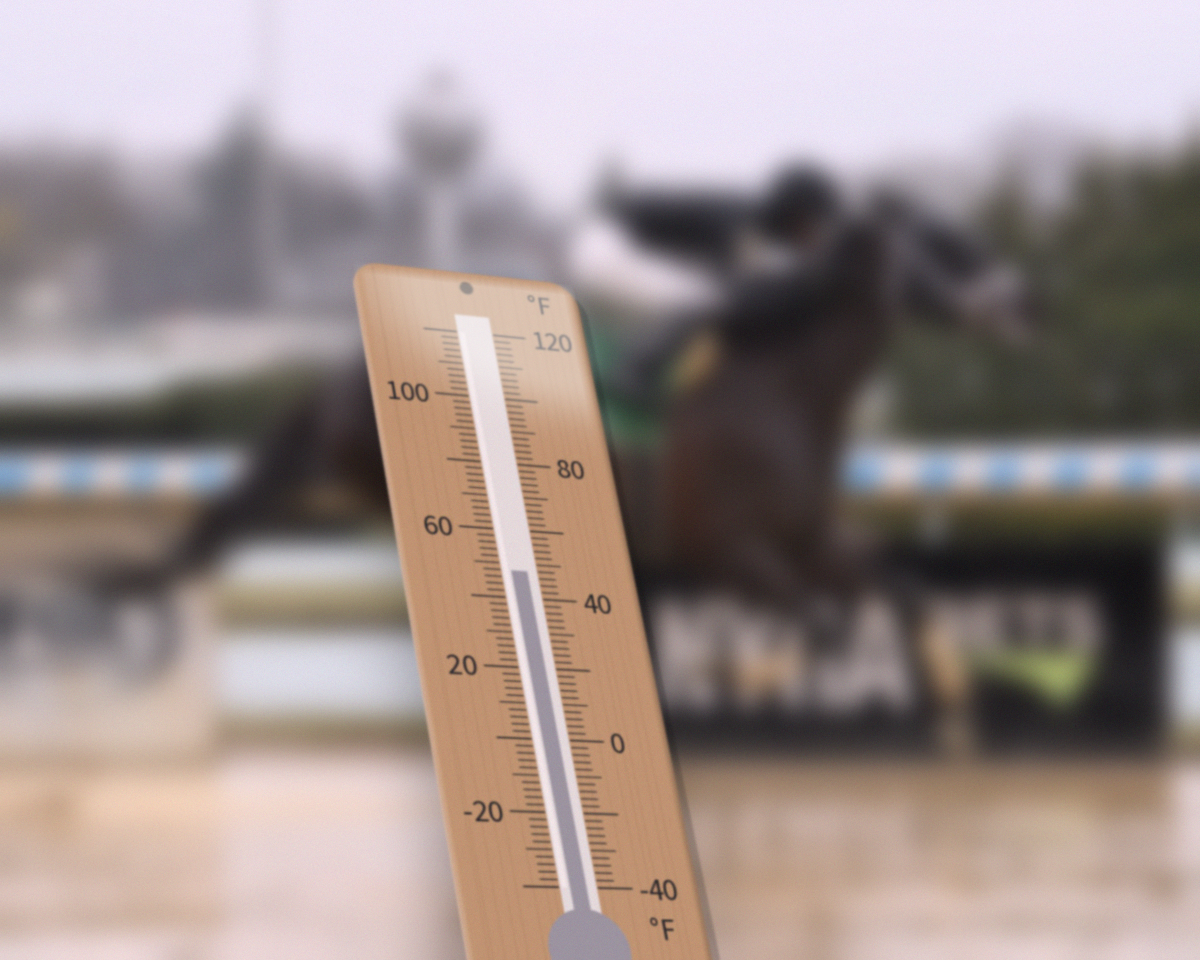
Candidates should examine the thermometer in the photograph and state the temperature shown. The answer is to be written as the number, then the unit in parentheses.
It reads 48 (°F)
